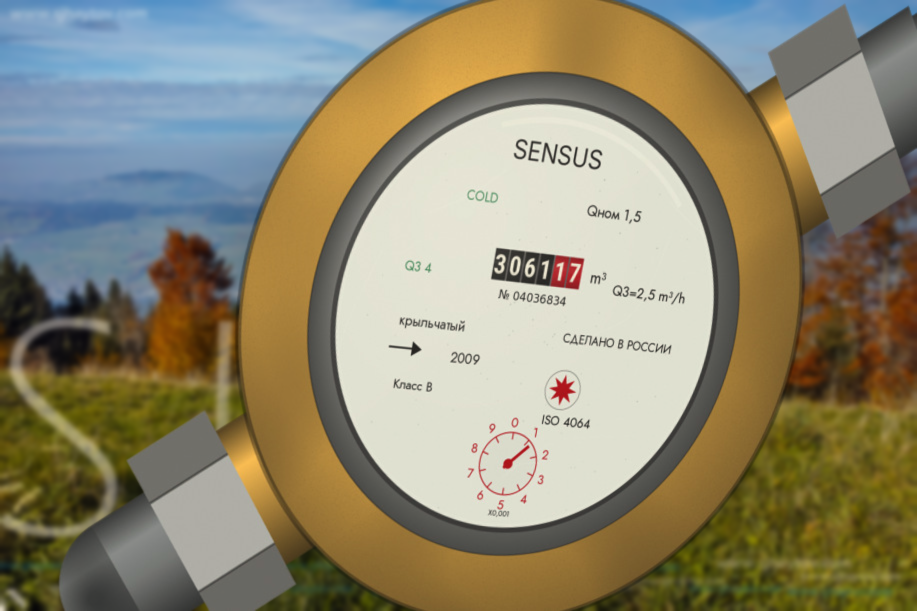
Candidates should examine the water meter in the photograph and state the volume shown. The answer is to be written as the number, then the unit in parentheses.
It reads 3061.171 (m³)
